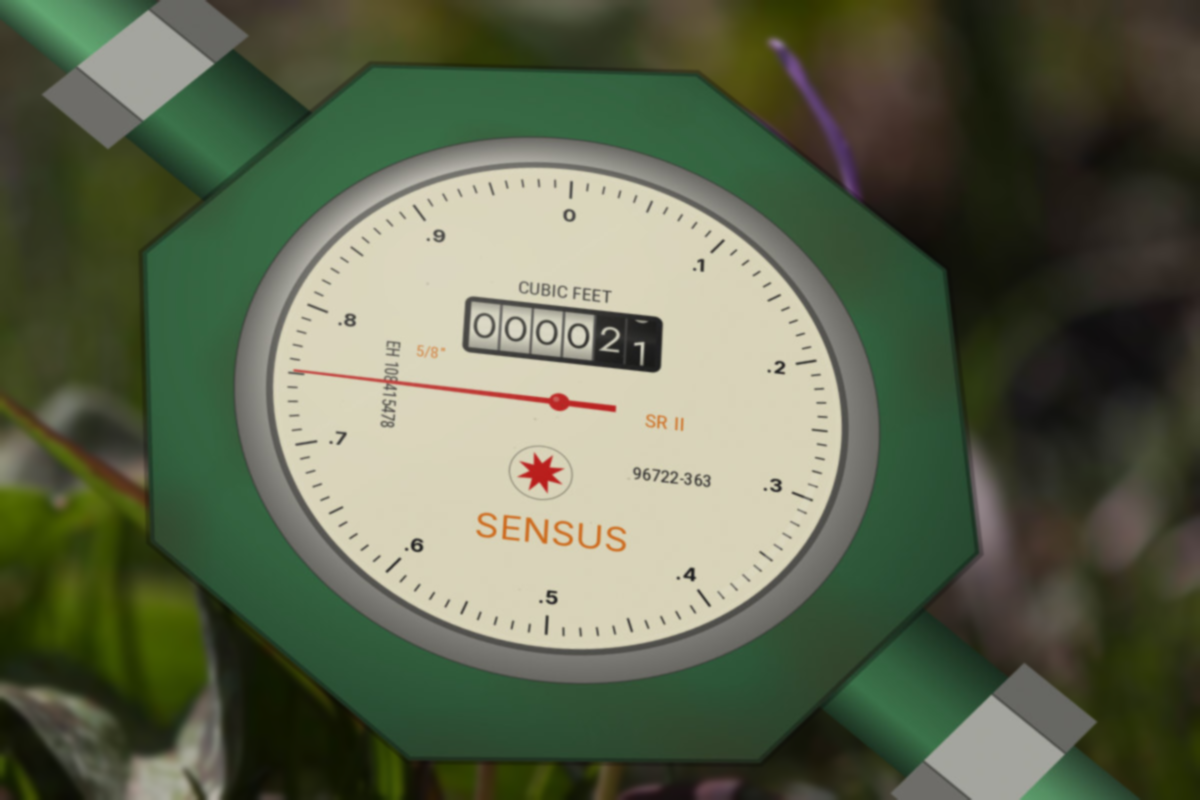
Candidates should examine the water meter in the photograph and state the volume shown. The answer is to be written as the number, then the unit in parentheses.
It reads 20.75 (ft³)
